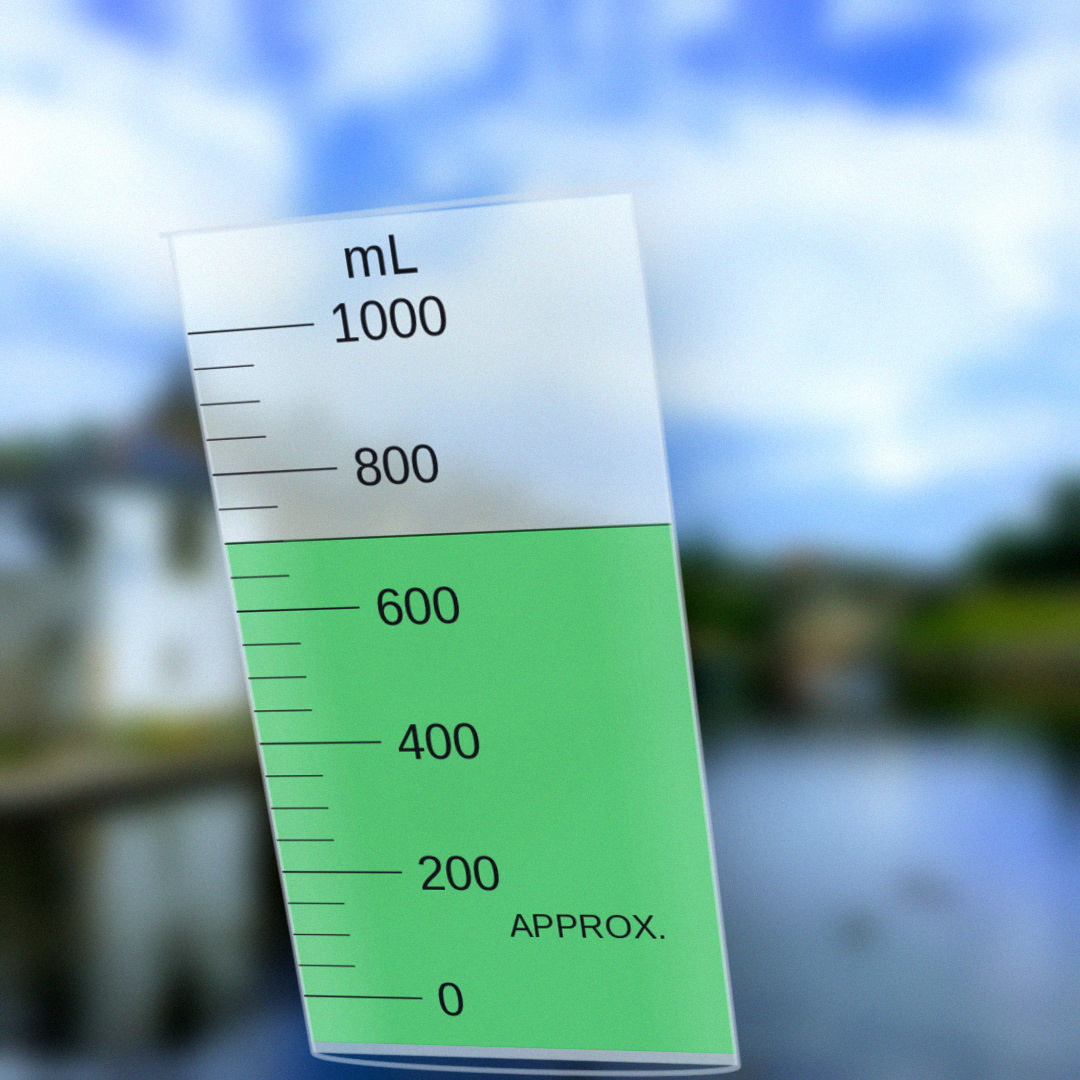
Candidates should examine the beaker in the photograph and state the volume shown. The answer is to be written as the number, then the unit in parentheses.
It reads 700 (mL)
